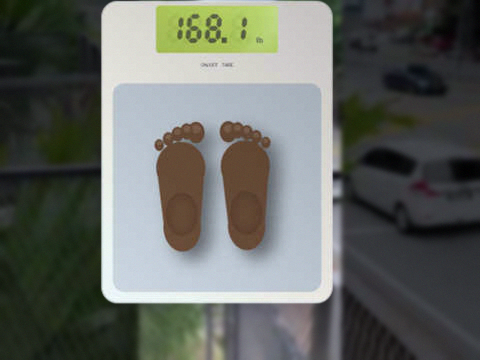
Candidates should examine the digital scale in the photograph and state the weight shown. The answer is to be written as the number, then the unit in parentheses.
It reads 168.1 (lb)
